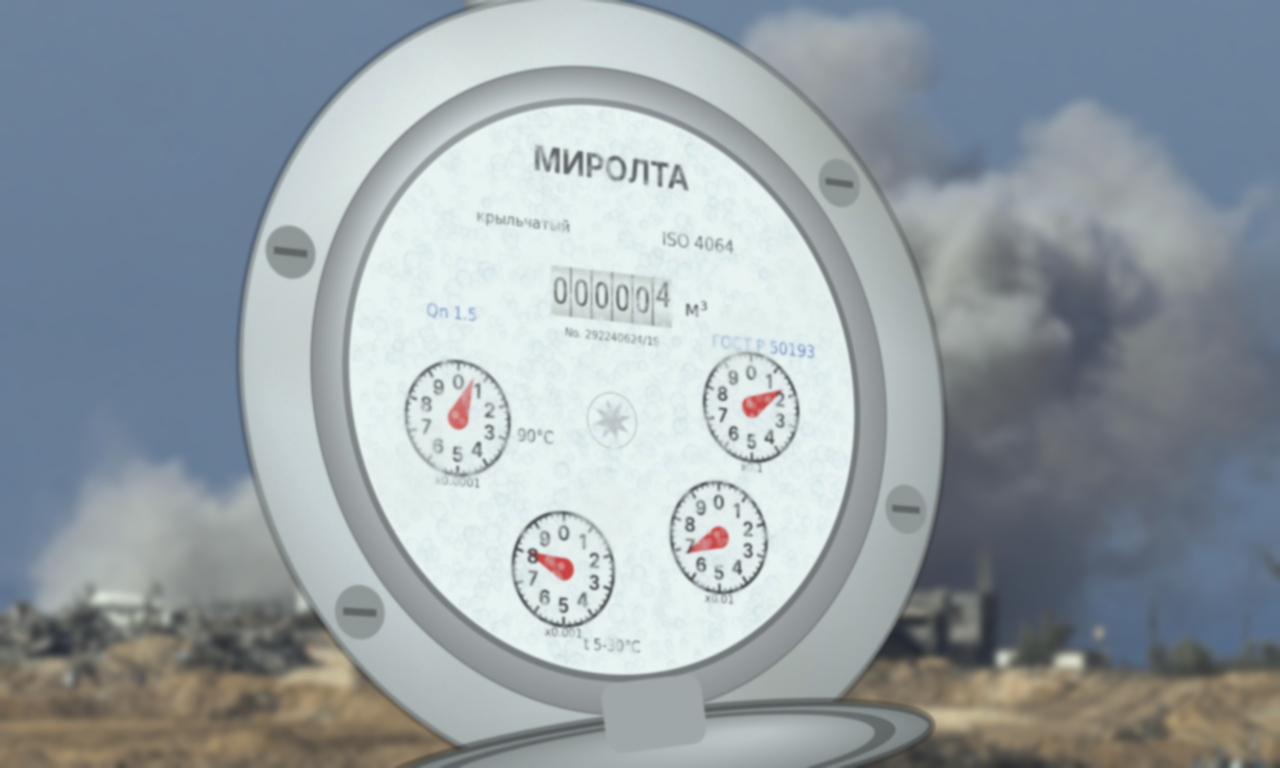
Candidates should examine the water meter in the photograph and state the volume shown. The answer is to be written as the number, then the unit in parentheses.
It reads 4.1680 (m³)
